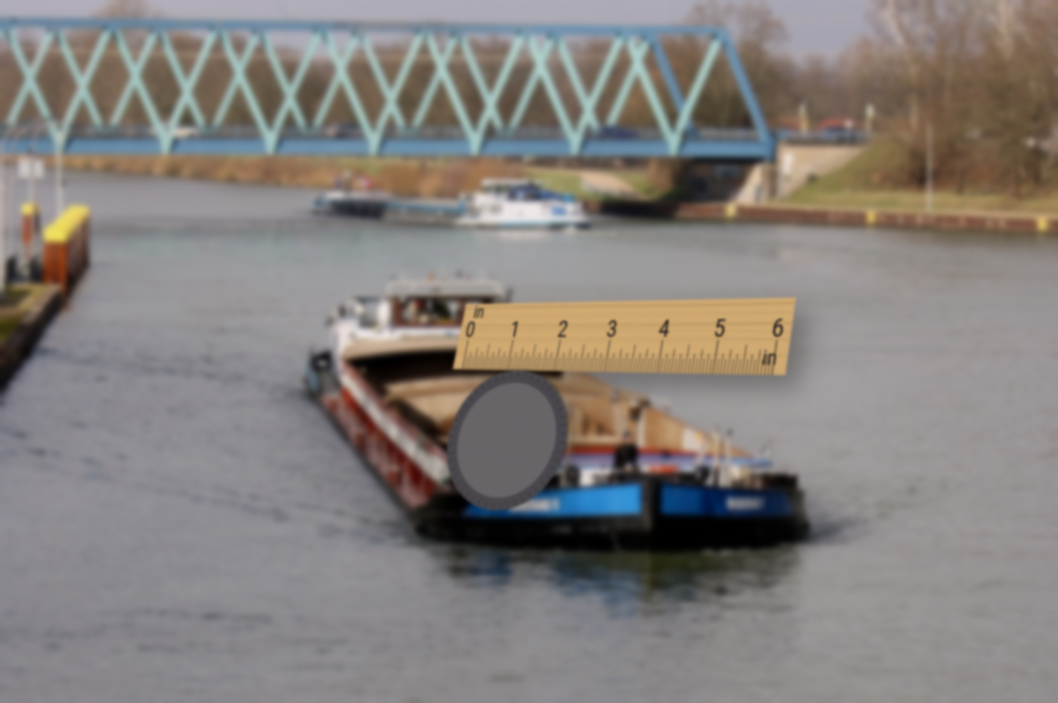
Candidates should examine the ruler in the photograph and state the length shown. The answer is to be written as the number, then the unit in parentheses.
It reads 2.5 (in)
